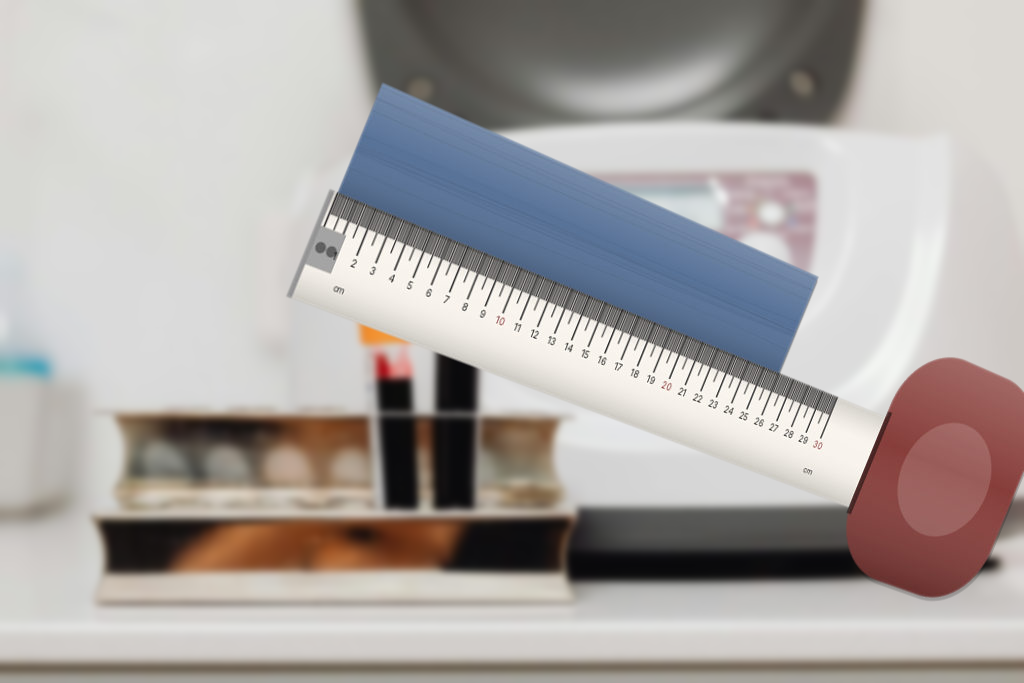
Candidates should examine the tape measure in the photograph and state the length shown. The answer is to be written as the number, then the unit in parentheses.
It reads 26 (cm)
